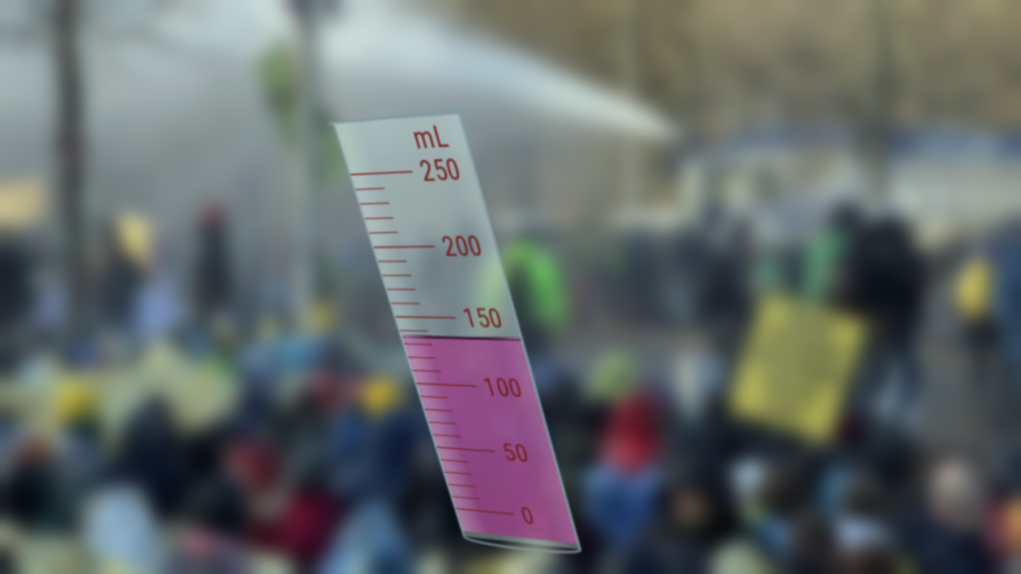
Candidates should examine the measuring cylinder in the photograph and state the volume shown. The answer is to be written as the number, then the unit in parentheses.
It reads 135 (mL)
